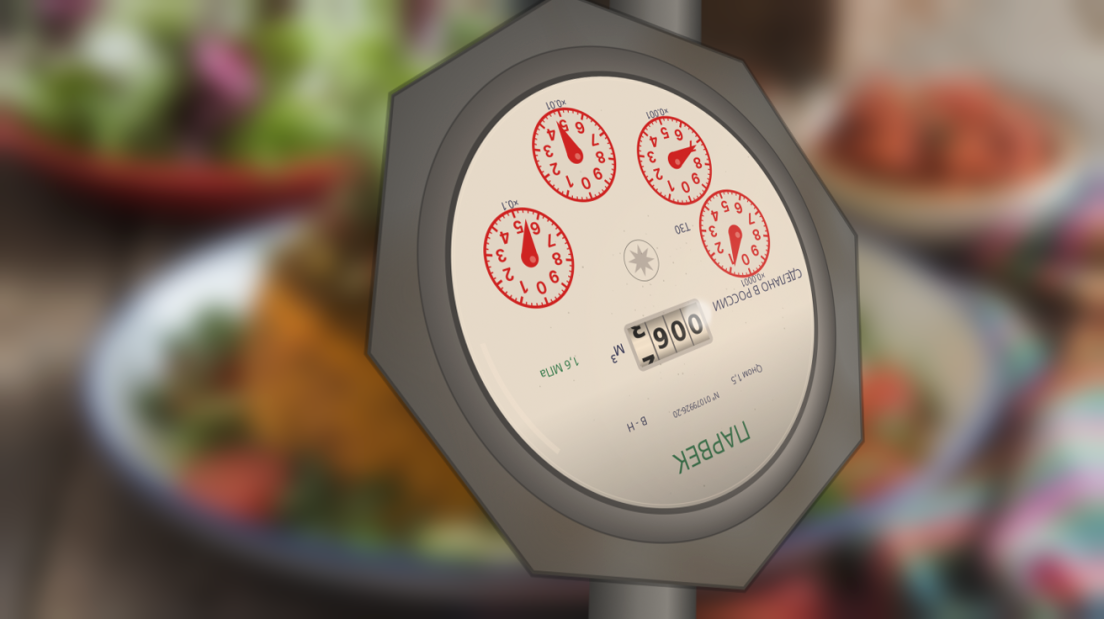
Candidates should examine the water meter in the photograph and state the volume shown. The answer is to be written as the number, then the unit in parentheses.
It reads 62.5470 (m³)
